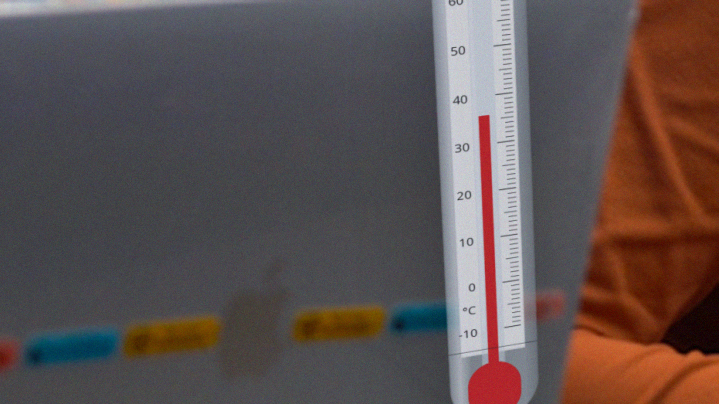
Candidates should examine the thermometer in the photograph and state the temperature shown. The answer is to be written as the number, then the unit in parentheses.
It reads 36 (°C)
